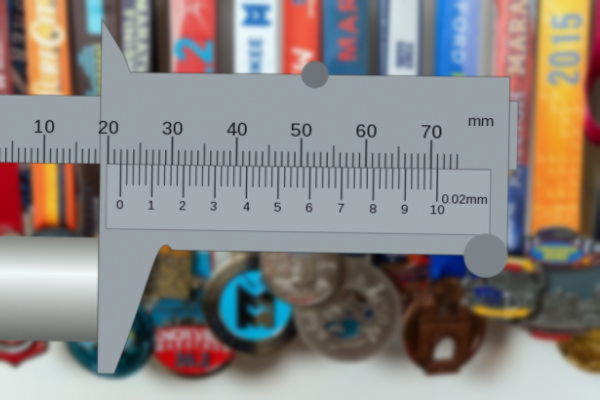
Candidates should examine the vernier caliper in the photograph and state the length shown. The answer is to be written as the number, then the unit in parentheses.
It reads 22.0 (mm)
